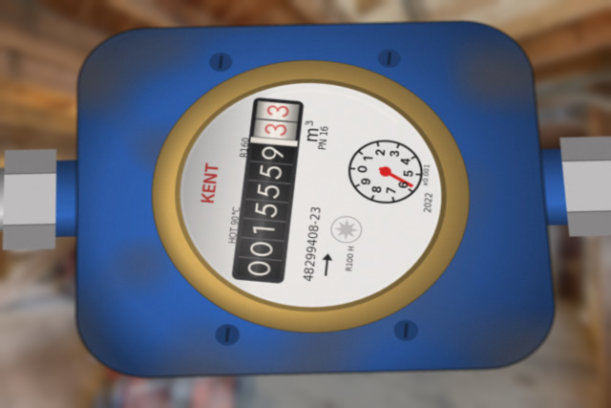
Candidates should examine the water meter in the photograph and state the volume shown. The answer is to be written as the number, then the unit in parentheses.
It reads 15559.335 (m³)
